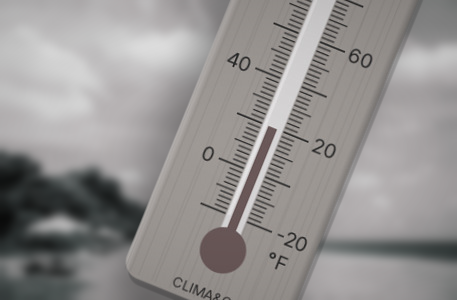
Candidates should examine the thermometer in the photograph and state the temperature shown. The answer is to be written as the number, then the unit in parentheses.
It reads 20 (°F)
